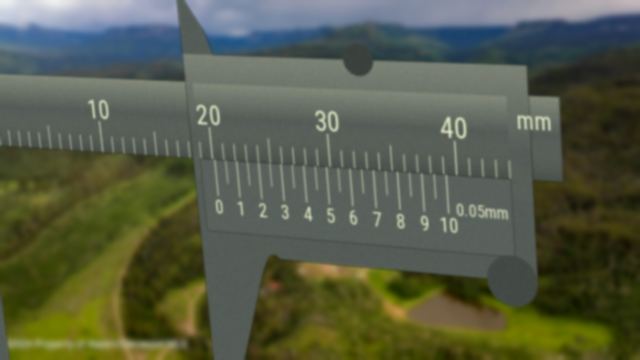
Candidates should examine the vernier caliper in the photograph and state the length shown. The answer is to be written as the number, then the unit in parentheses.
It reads 20.2 (mm)
